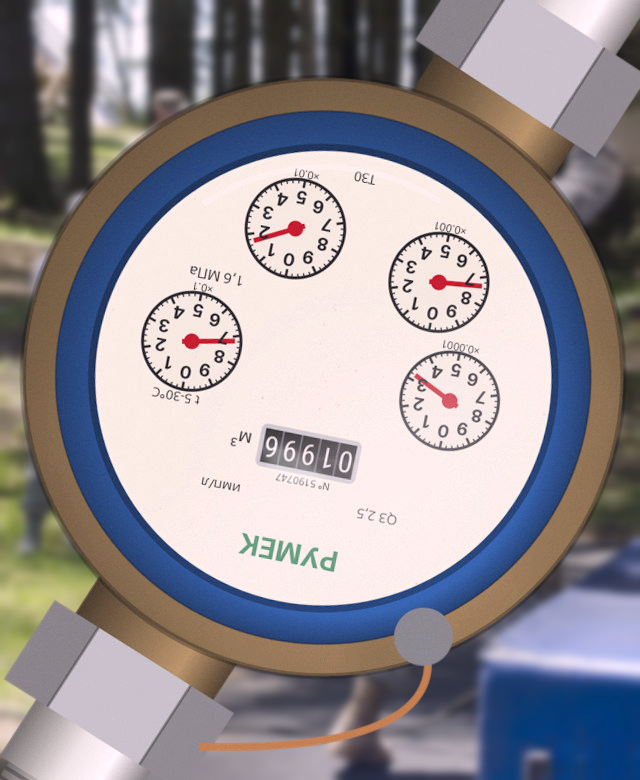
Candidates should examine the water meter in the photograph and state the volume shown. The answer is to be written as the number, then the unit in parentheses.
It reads 1996.7173 (m³)
